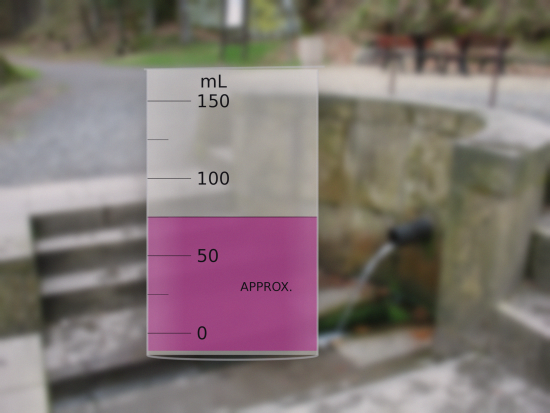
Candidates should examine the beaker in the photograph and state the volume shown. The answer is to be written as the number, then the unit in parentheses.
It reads 75 (mL)
